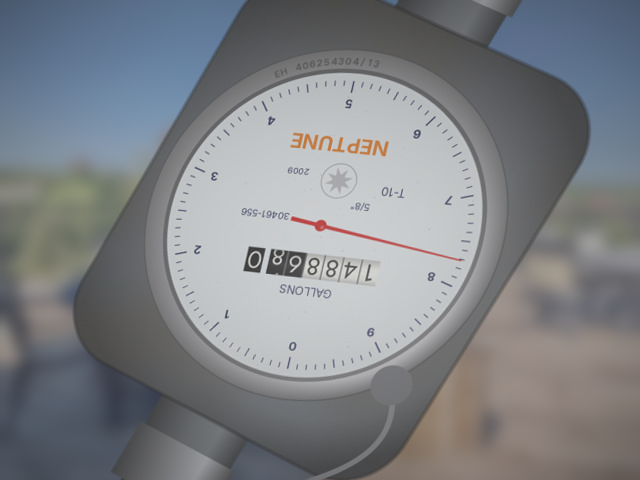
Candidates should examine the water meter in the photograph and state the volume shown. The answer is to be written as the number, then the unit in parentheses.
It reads 1488677.7 (gal)
